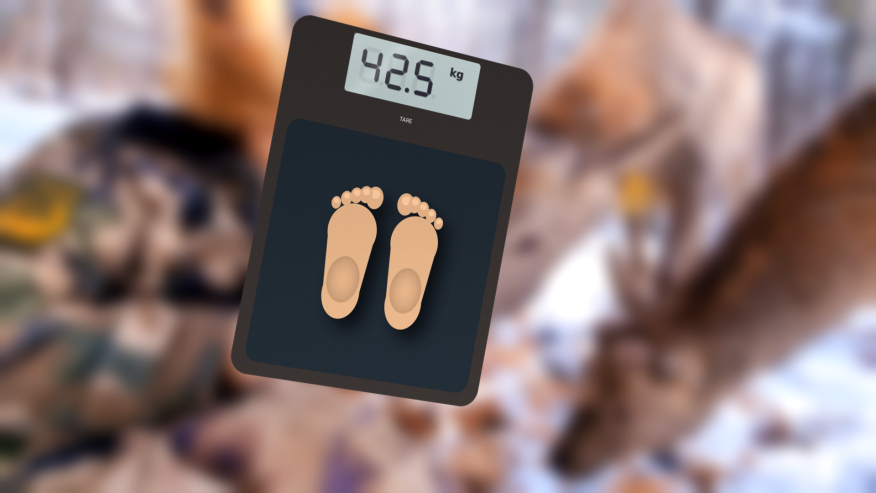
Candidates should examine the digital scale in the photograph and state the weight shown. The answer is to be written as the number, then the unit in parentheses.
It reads 42.5 (kg)
